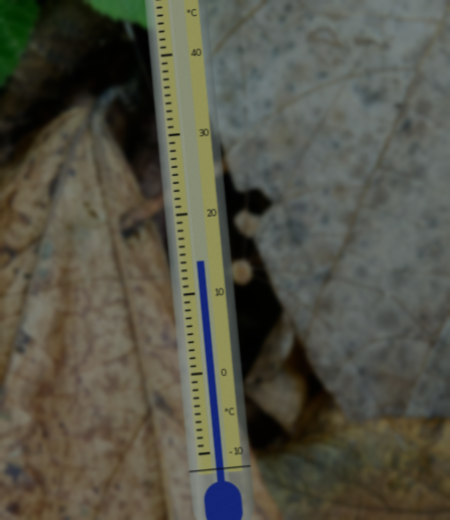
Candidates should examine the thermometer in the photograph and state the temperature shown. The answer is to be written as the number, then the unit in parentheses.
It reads 14 (°C)
